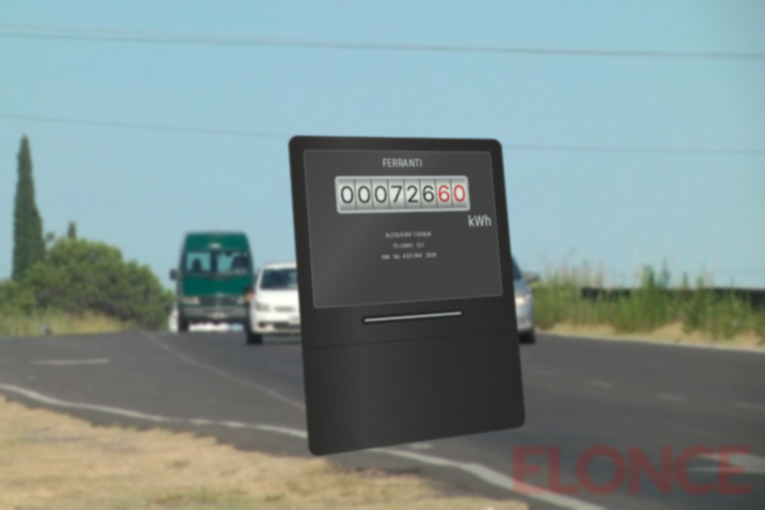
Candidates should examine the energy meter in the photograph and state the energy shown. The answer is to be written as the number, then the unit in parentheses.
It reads 726.60 (kWh)
